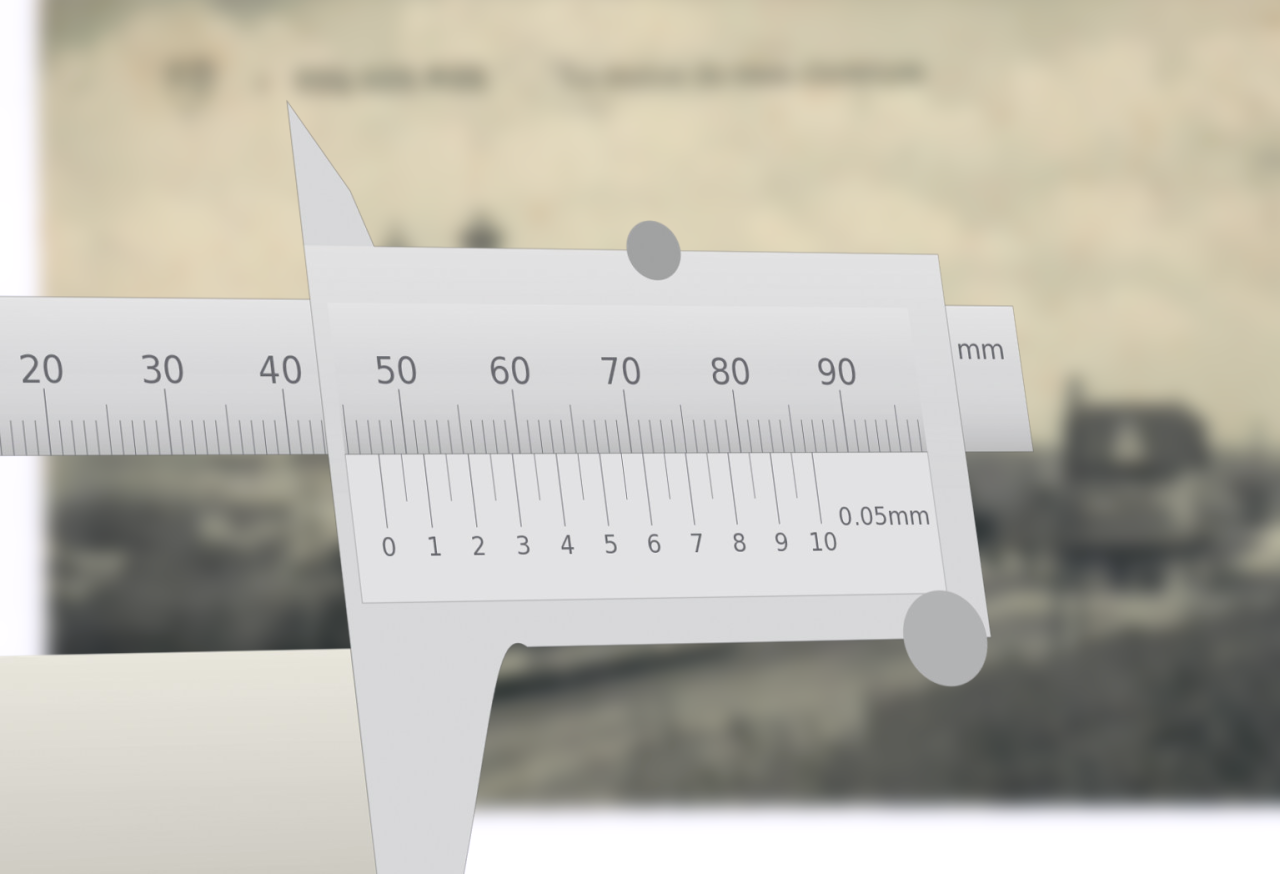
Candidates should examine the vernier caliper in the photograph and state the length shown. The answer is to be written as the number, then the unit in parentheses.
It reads 47.6 (mm)
